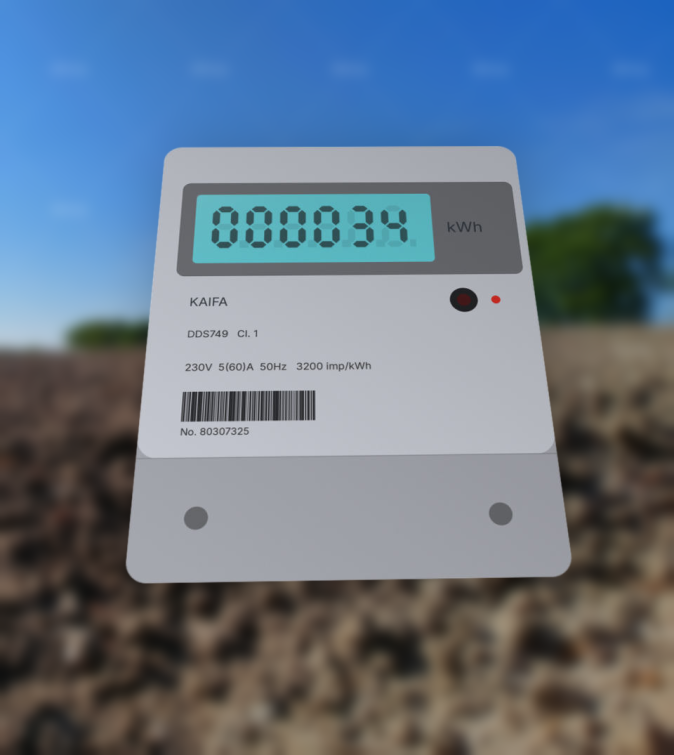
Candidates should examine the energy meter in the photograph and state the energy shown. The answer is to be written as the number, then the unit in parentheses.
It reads 34 (kWh)
